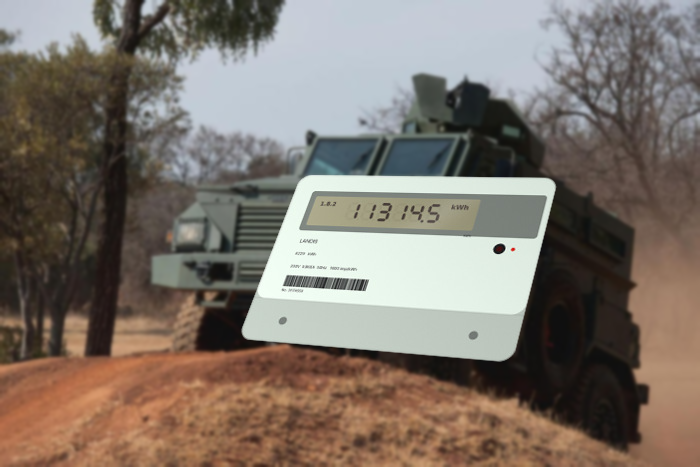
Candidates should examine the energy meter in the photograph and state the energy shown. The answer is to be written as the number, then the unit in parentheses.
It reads 11314.5 (kWh)
